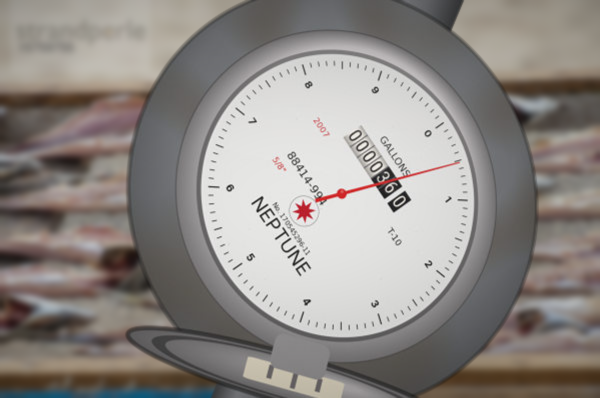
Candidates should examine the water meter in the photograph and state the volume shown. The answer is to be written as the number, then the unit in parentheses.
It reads 360.5 (gal)
